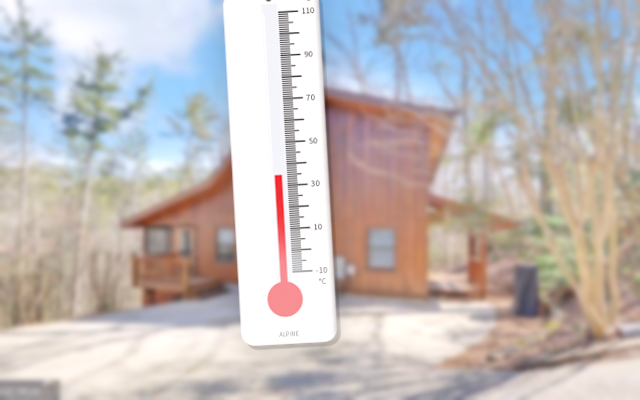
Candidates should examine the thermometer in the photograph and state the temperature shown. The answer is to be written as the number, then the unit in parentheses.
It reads 35 (°C)
